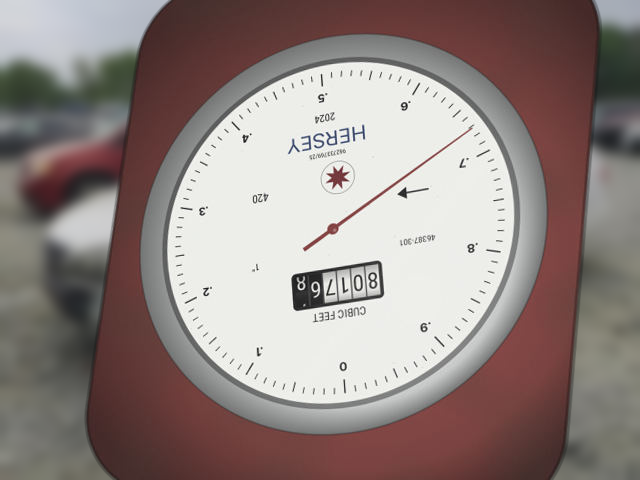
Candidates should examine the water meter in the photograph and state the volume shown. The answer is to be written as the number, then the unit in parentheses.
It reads 801767.67 (ft³)
